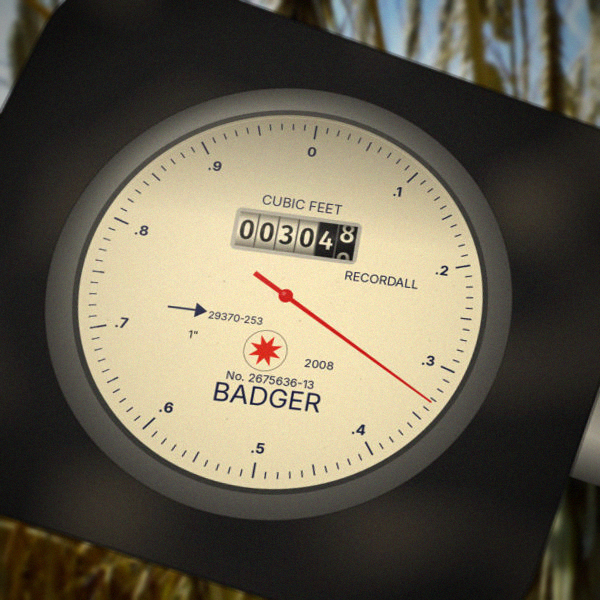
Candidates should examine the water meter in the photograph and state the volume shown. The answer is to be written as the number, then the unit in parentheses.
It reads 3048.33 (ft³)
